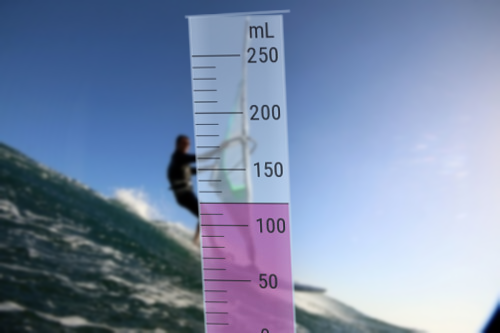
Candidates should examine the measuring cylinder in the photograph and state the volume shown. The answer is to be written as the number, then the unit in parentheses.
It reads 120 (mL)
